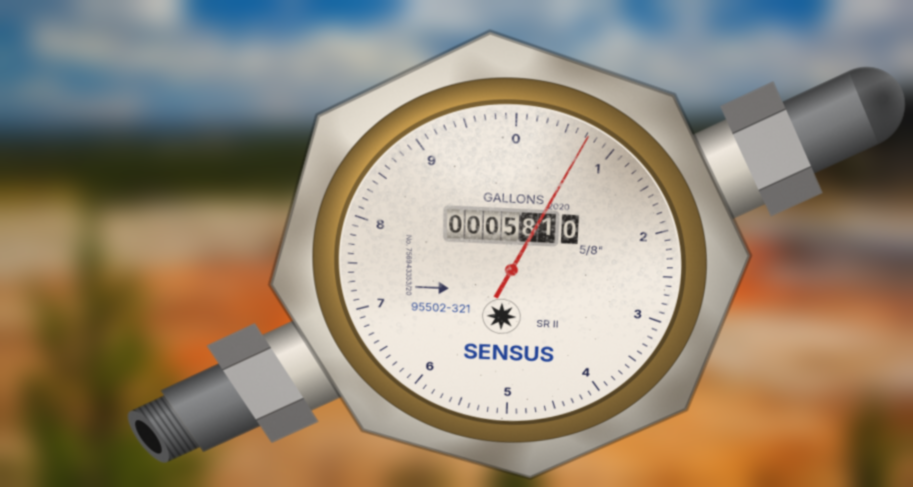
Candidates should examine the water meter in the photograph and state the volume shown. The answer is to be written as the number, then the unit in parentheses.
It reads 5810.7 (gal)
